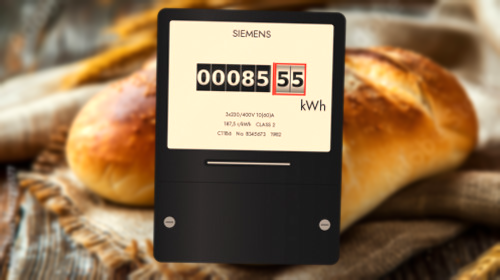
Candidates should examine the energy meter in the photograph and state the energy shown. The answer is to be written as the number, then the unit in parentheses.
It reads 85.55 (kWh)
